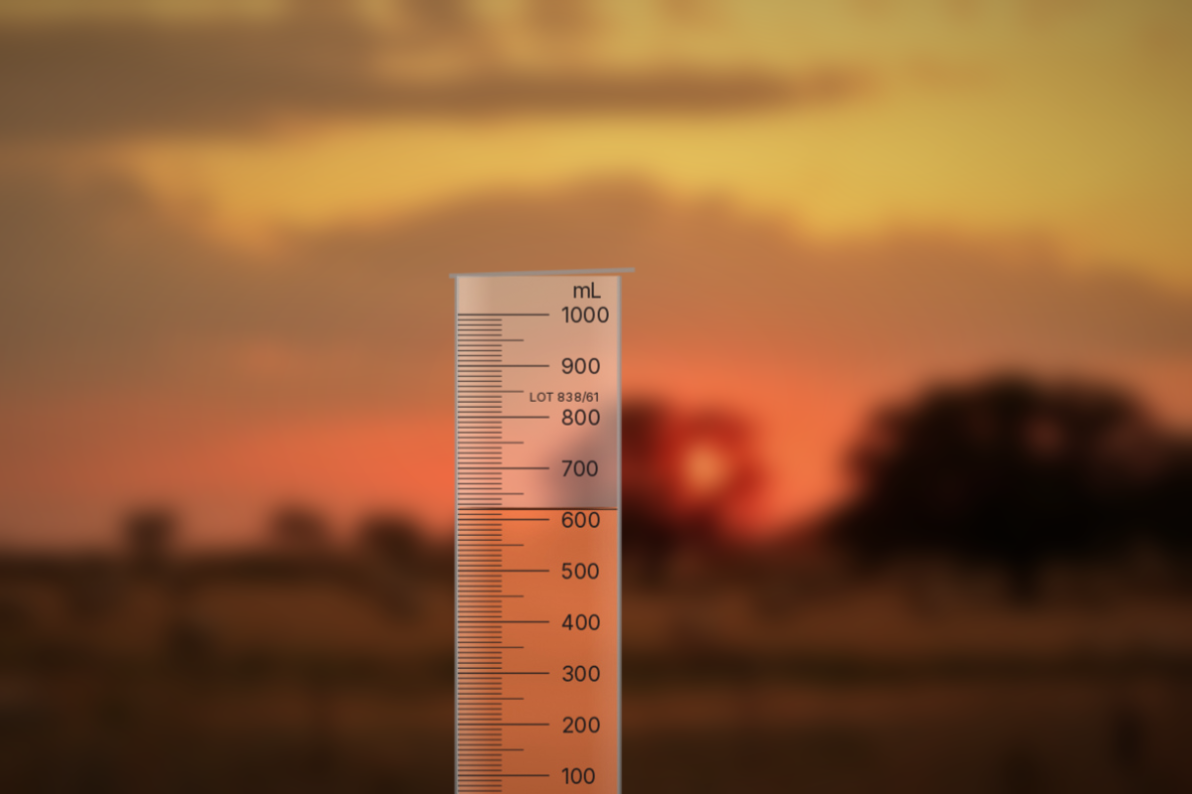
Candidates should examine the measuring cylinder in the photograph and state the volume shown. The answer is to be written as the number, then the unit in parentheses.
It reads 620 (mL)
